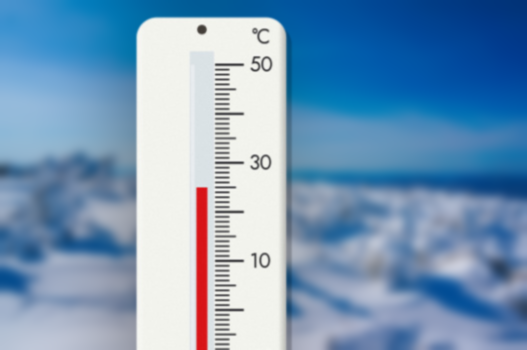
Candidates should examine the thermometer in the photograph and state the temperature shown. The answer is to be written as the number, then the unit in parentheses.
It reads 25 (°C)
